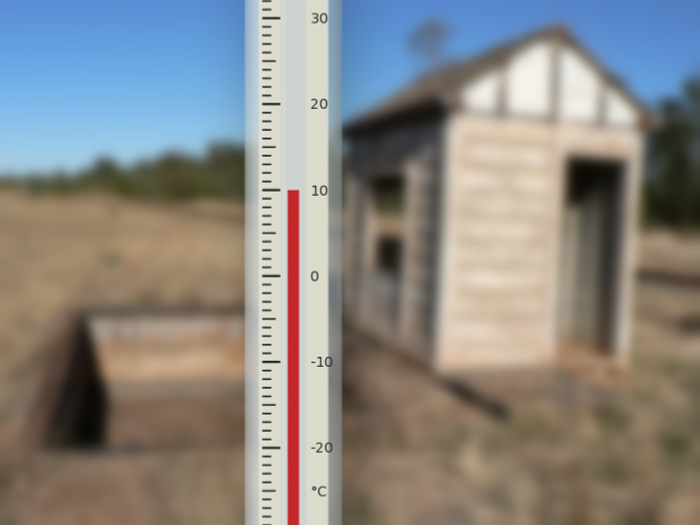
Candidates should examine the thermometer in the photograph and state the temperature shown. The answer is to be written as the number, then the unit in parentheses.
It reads 10 (°C)
